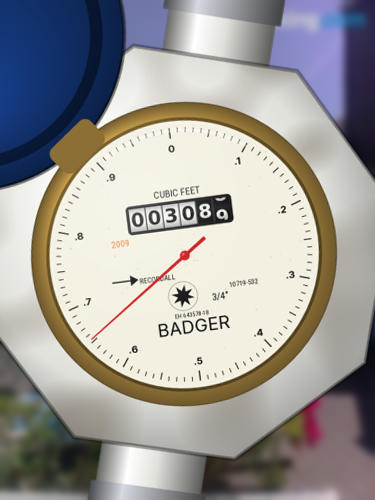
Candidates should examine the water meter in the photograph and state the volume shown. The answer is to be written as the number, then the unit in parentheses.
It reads 3088.65 (ft³)
